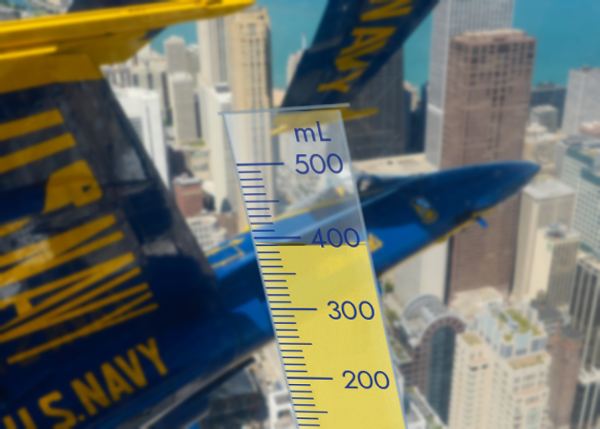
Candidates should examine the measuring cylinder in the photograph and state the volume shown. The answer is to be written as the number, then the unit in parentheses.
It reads 390 (mL)
